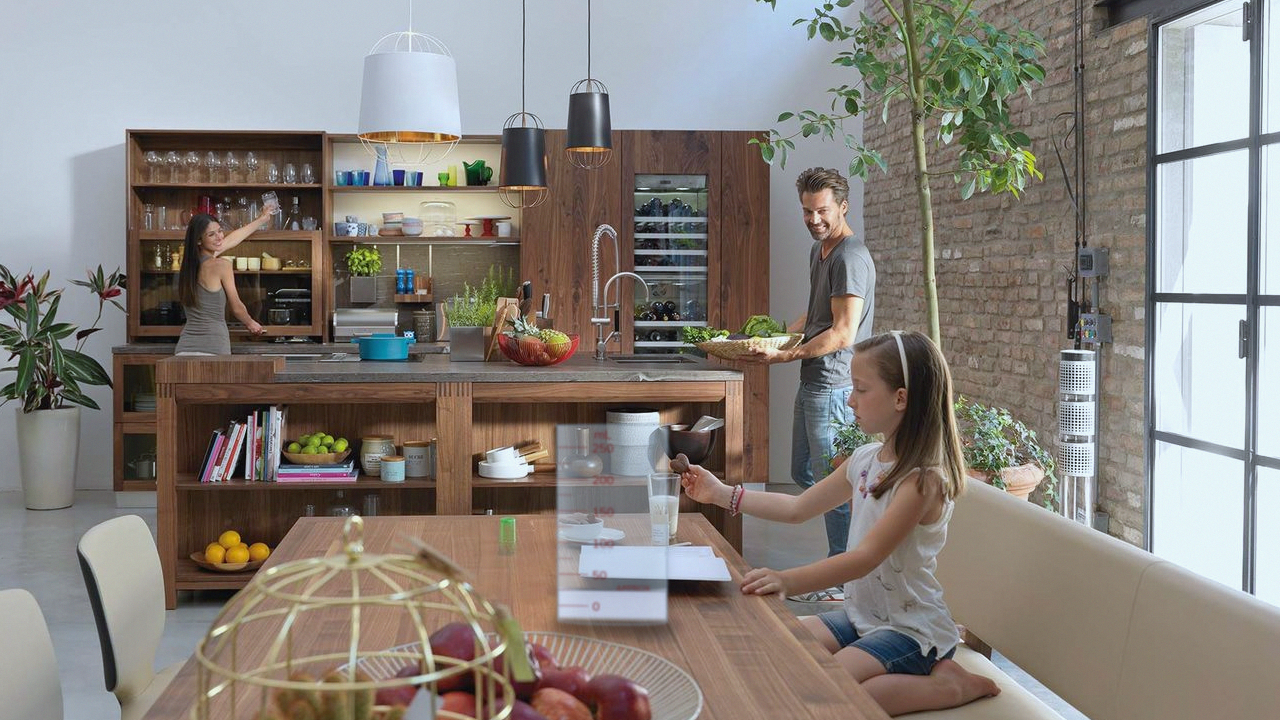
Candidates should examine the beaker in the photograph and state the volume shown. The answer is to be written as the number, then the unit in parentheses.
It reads 25 (mL)
